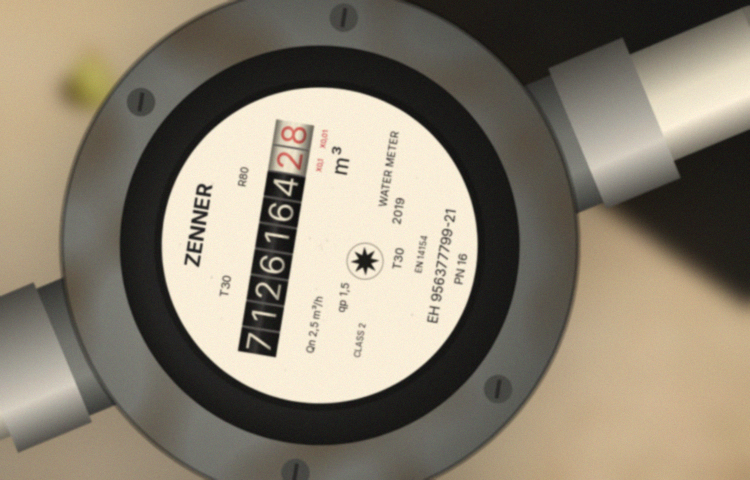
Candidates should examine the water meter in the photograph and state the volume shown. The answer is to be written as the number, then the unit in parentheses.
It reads 7126164.28 (m³)
